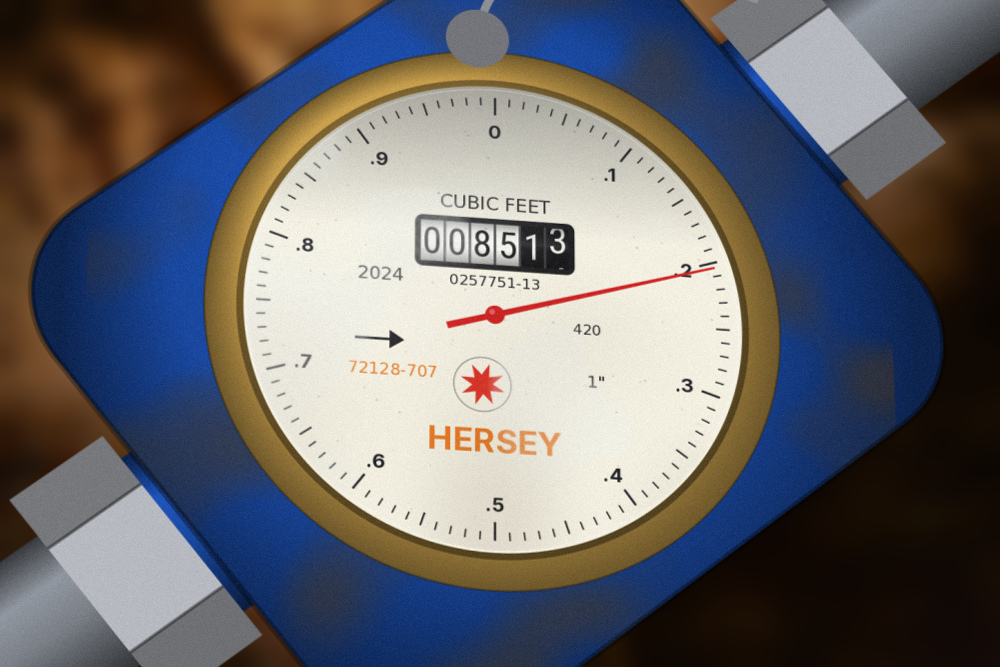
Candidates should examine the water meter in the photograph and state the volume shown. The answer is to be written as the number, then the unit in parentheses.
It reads 8513.20 (ft³)
